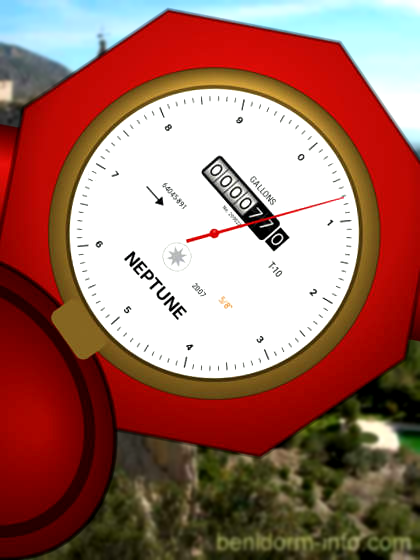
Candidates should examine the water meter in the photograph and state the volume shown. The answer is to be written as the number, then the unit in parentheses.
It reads 770.7 (gal)
